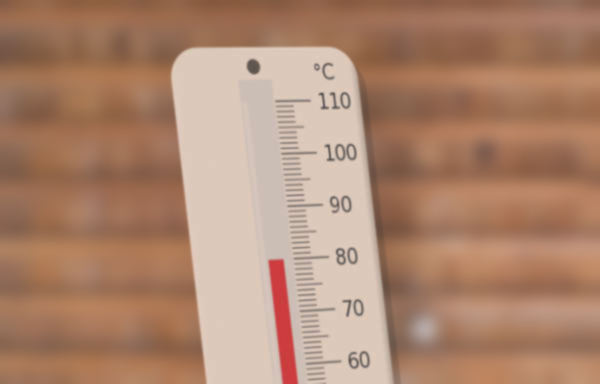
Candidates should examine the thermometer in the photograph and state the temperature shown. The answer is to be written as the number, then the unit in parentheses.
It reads 80 (°C)
